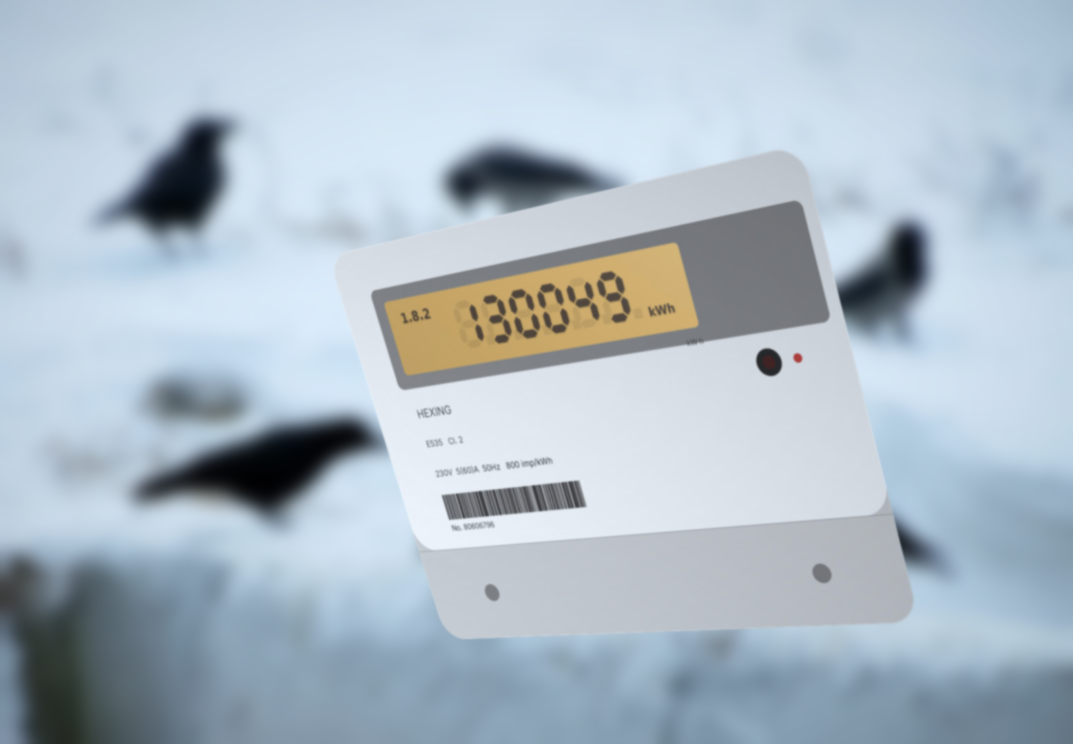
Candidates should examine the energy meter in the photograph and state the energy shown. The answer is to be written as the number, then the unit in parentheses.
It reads 130049 (kWh)
